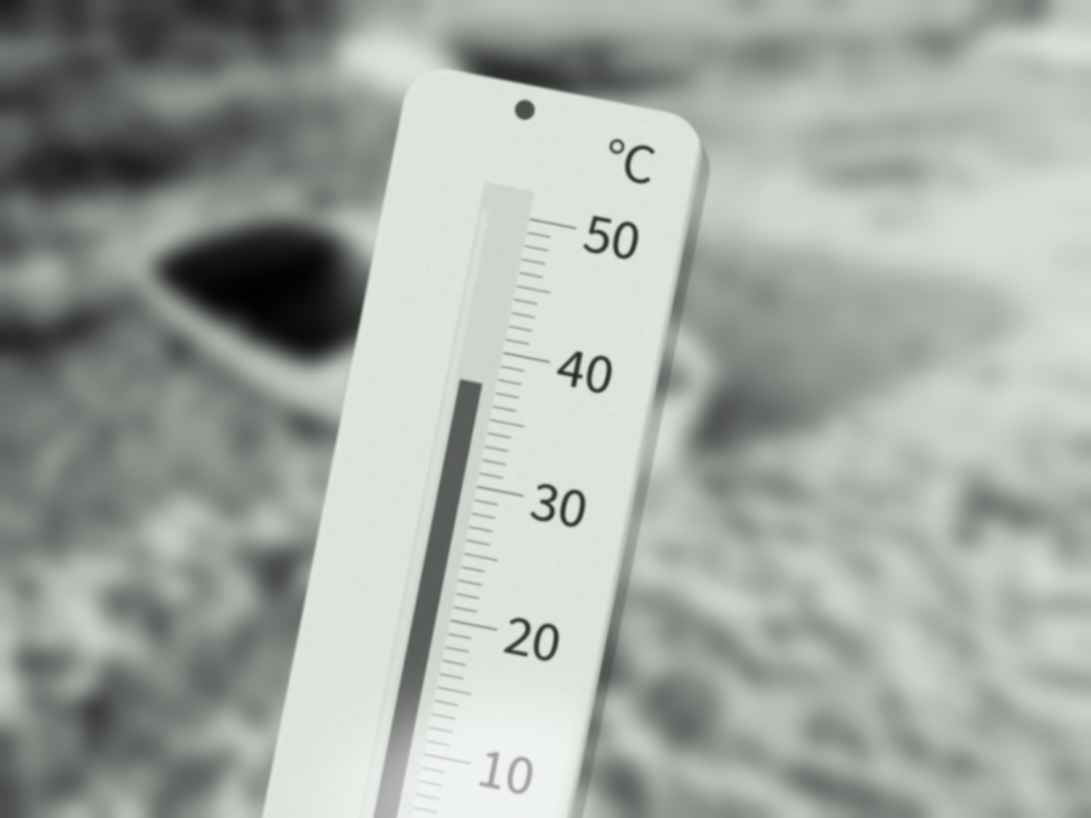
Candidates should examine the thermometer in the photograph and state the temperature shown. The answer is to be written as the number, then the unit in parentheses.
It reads 37.5 (°C)
